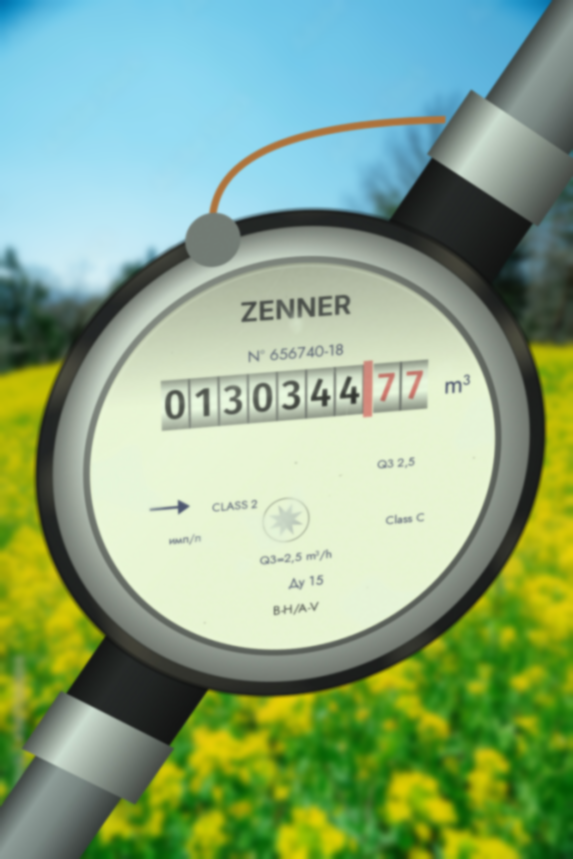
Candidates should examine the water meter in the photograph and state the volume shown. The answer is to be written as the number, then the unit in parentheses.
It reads 130344.77 (m³)
